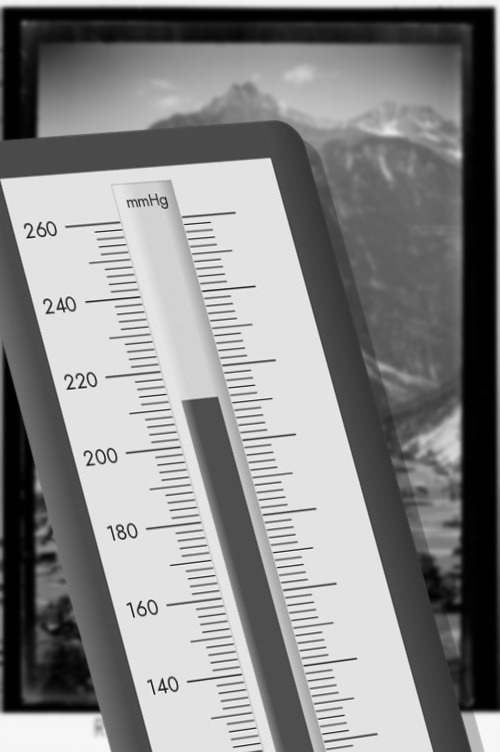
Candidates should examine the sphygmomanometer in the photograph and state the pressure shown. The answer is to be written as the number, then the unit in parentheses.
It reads 212 (mmHg)
